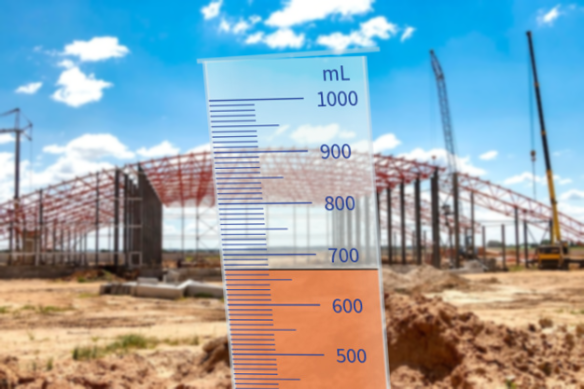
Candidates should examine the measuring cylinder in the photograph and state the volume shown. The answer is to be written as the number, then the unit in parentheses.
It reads 670 (mL)
